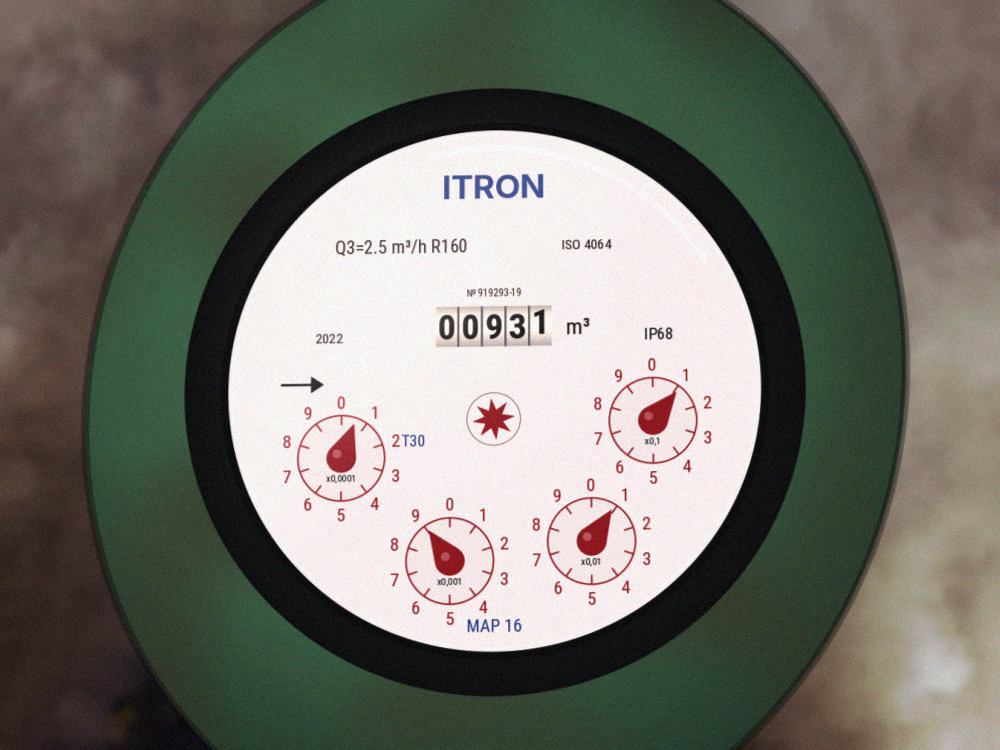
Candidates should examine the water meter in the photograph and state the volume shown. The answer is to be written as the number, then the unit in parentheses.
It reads 931.1090 (m³)
